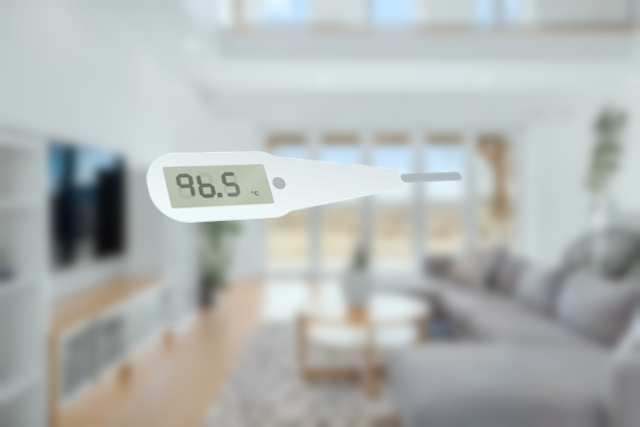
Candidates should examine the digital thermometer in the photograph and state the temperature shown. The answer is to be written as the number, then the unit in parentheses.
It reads 96.5 (°C)
